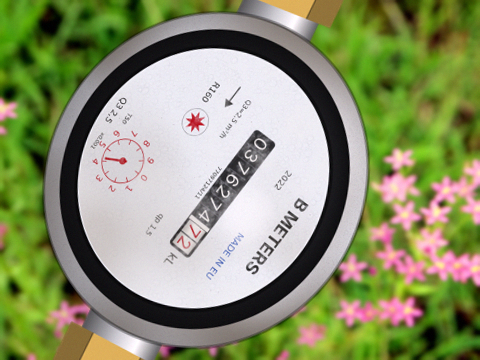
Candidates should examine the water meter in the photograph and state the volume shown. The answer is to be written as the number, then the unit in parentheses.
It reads 376274.724 (kL)
